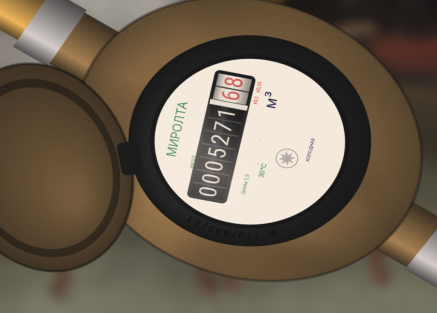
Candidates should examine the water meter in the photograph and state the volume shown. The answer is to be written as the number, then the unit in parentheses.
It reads 5271.68 (m³)
